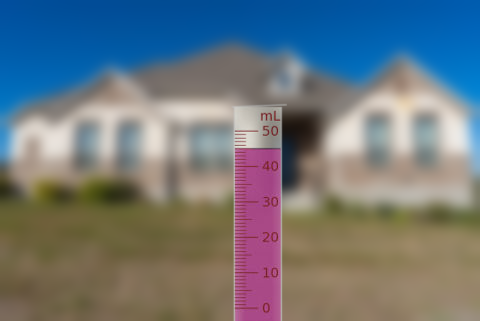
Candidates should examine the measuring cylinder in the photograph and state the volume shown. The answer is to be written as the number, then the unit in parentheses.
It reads 45 (mL)
